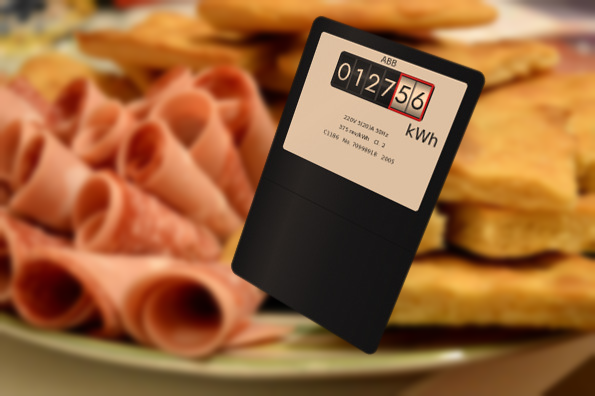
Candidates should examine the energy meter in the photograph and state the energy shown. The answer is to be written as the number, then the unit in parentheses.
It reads 127.56 (kWh)
